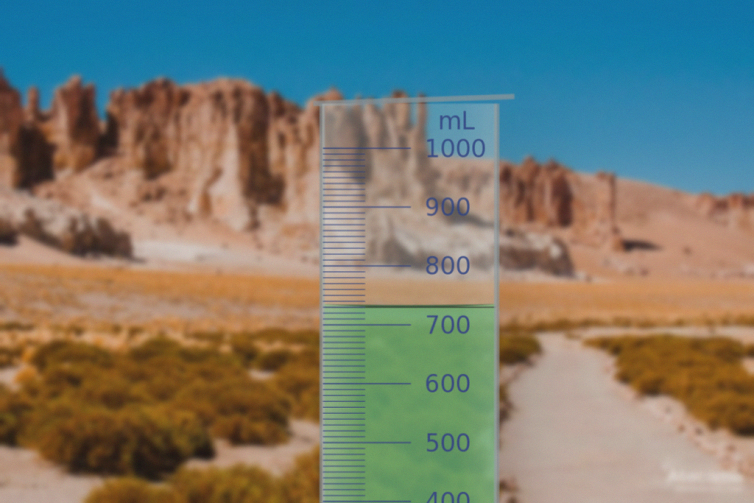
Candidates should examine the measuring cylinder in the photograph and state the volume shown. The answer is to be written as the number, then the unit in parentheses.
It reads 730 (mL)
